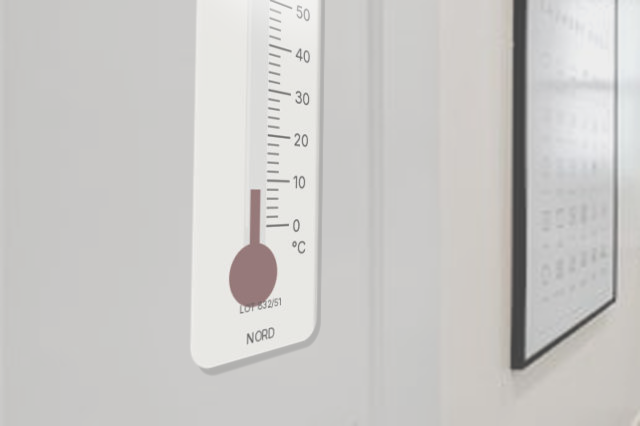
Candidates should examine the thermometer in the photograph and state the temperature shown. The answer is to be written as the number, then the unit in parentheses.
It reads 8 (°C)
